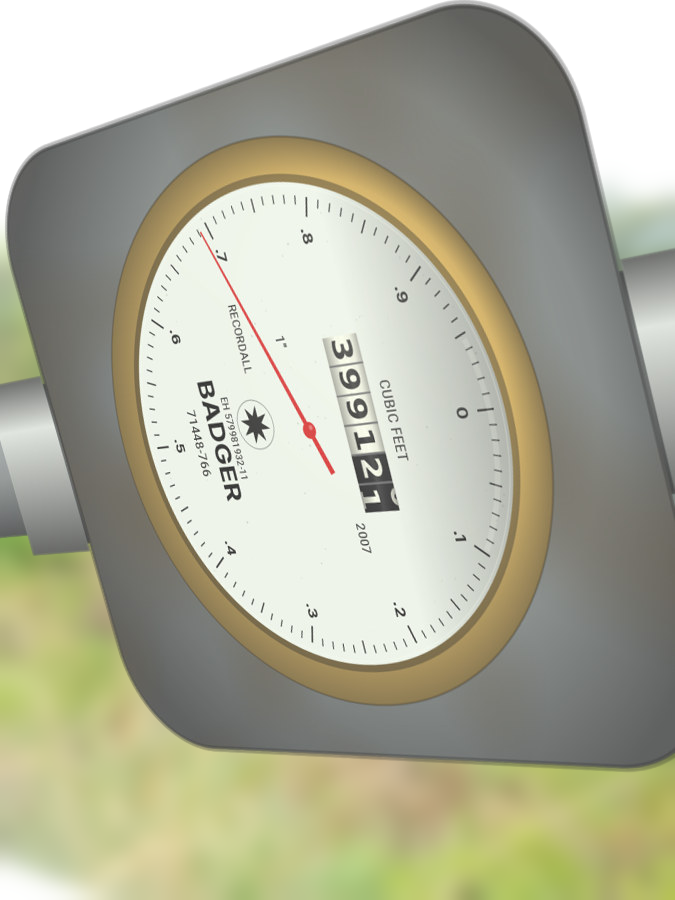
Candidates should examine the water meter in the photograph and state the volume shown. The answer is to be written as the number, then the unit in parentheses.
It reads 399120.69 (ft³)
